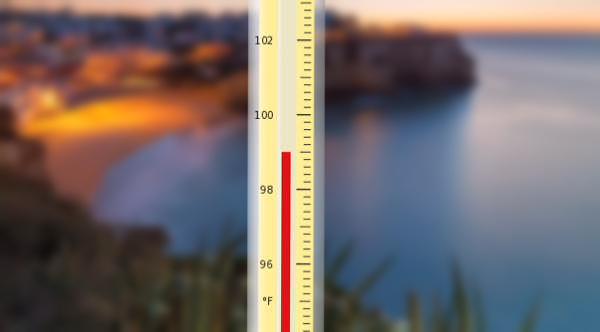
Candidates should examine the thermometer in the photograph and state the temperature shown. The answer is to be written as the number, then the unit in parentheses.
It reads 99 (°F)
